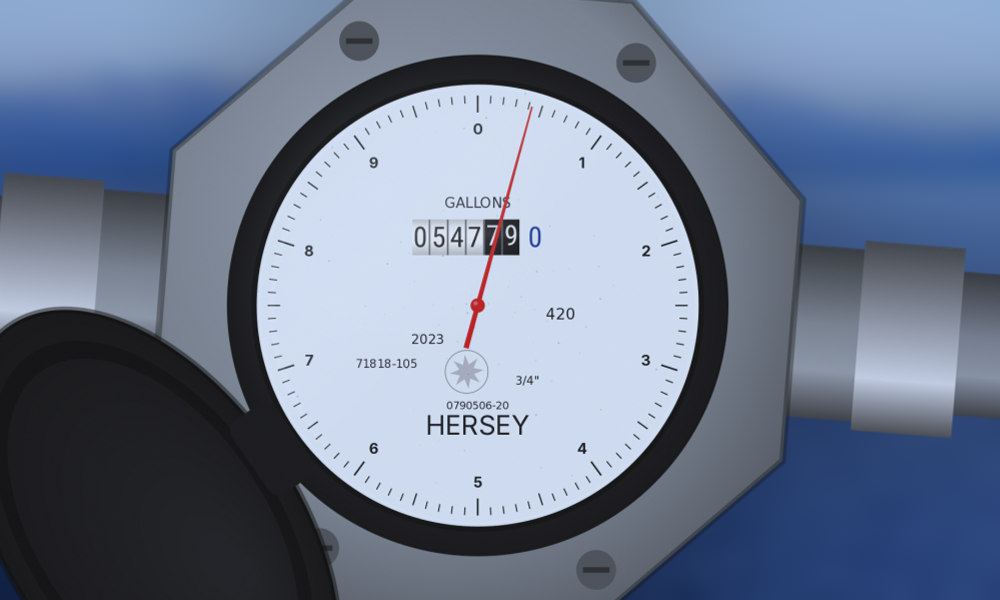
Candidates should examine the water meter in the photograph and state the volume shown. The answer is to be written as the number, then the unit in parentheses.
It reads 547790.4 (gal)
